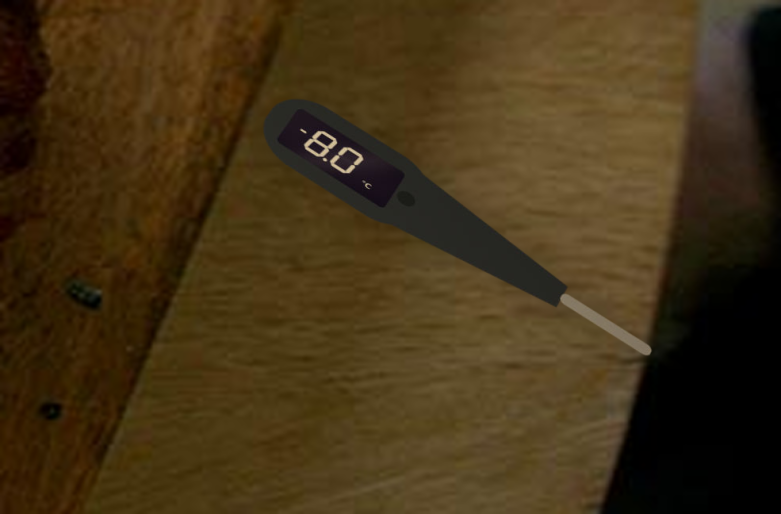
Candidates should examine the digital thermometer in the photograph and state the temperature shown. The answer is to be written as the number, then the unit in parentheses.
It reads -8.0 (°C)
